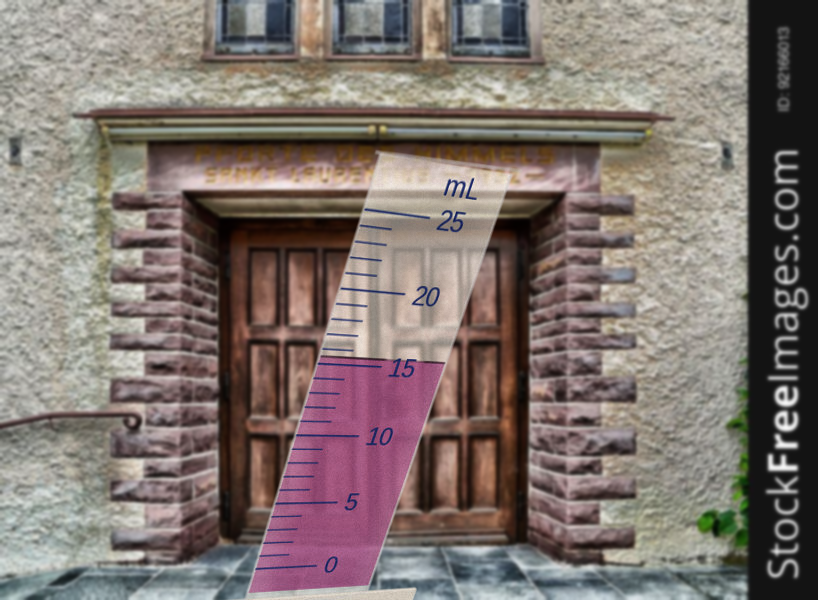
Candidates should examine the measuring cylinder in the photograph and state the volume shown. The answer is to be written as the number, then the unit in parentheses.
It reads 15.5 (mL)
